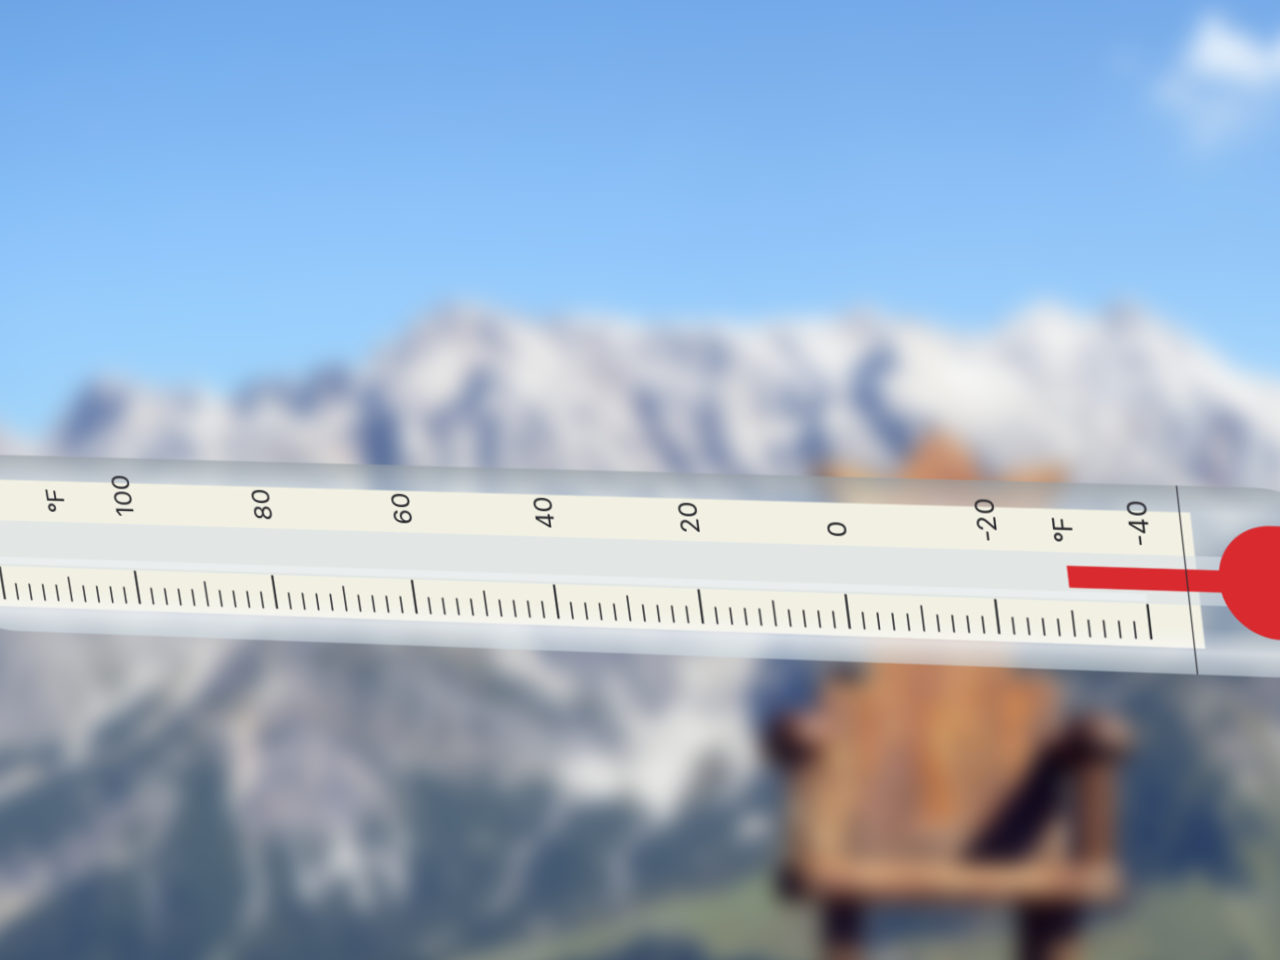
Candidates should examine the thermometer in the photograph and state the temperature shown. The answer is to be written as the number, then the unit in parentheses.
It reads -30 (°F)
